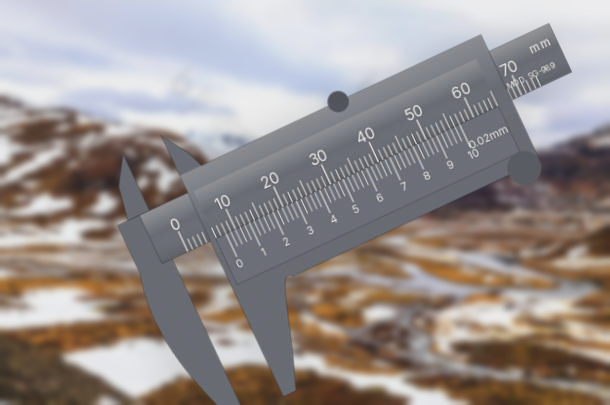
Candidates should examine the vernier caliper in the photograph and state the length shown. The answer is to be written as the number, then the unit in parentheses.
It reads 8.0 (mm)
